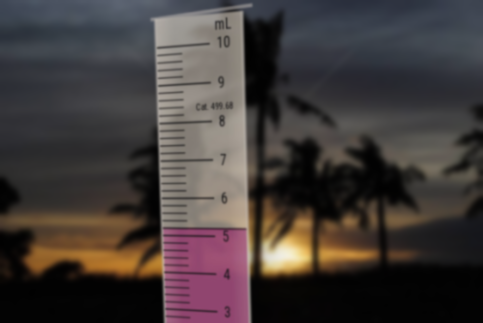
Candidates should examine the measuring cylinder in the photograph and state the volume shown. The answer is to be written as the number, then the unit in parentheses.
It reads 5.2 (mL)
